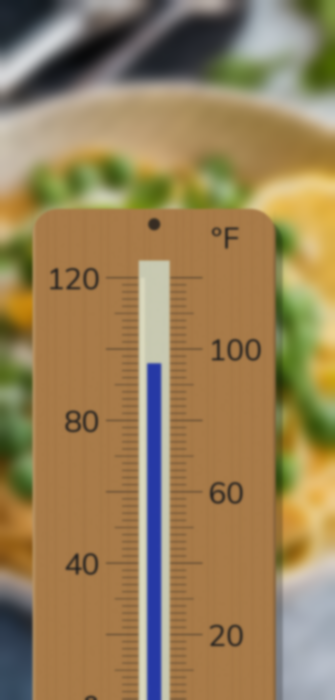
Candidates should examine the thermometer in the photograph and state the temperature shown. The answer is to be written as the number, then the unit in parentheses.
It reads 96 (°F)
